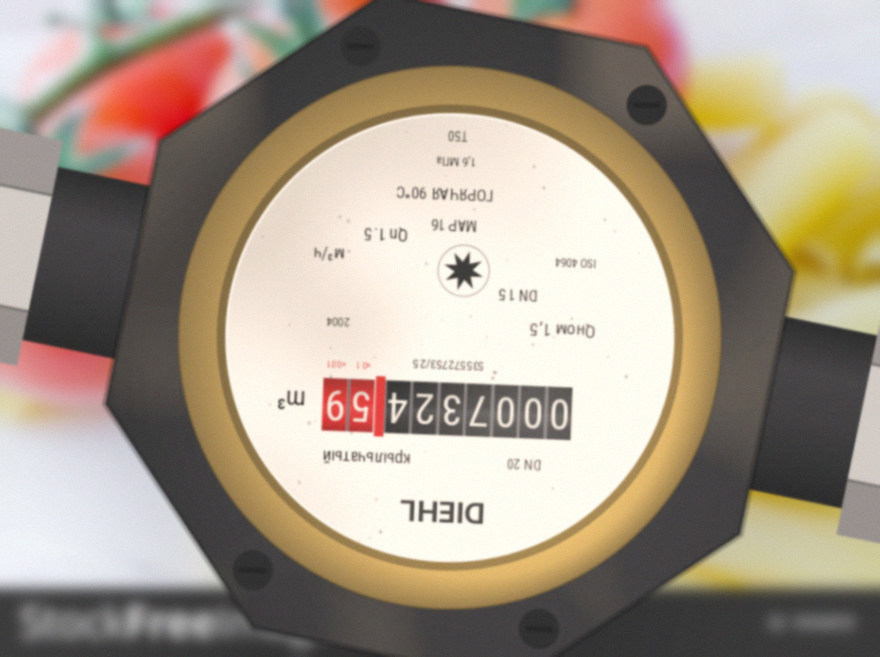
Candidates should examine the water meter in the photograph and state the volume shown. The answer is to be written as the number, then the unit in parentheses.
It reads 7324.59 (m³)
